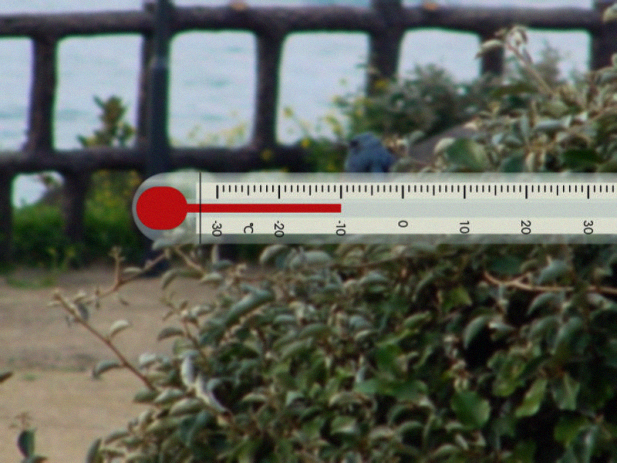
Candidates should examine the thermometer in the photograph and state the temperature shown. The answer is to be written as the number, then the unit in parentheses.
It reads -10 (°C)
